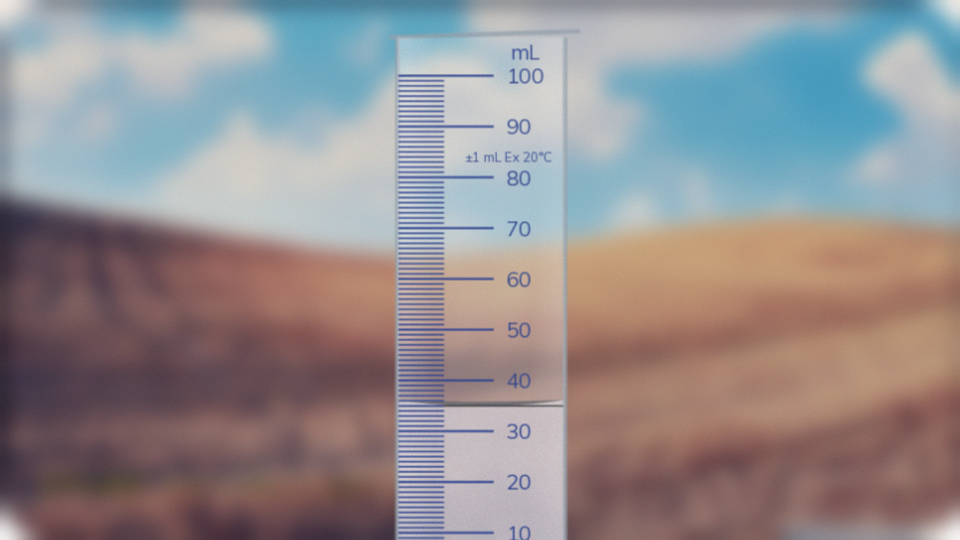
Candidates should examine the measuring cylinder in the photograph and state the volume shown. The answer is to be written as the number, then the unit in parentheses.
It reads 35 (mL)
